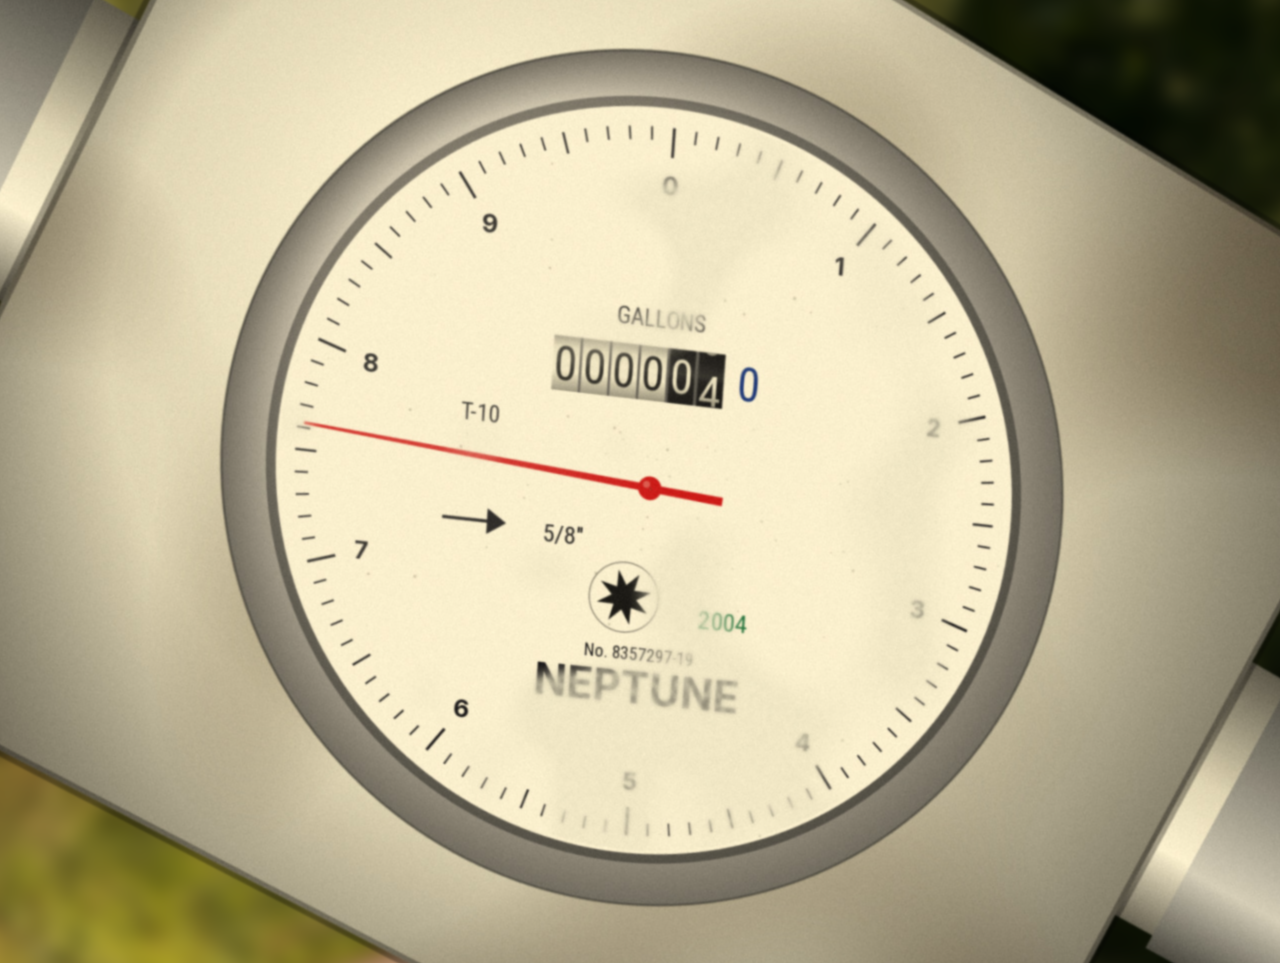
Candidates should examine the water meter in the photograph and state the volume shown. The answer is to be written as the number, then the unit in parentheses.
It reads 37.6 (gal)
